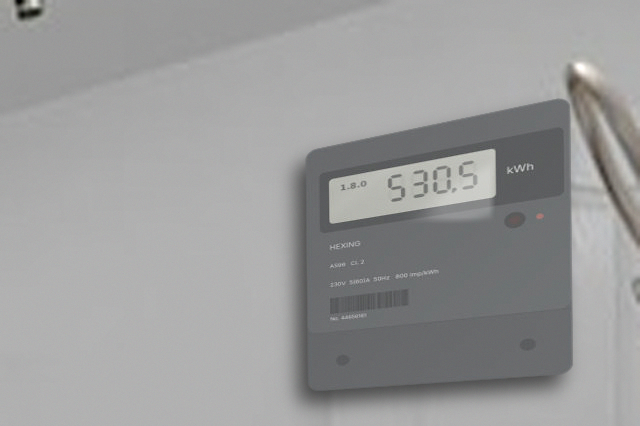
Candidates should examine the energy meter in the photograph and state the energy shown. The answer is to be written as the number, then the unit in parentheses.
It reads 530.5 (kWh)
